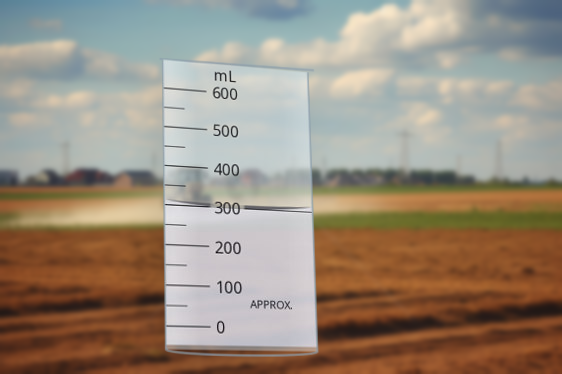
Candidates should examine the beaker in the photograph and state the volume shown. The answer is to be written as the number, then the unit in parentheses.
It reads 300 (mL)
